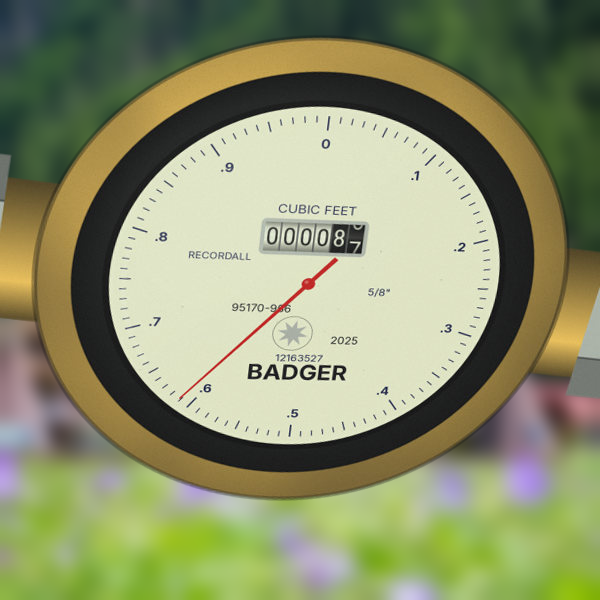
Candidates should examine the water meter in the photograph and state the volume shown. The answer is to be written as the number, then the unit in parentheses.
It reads 86.61 (ft³)
